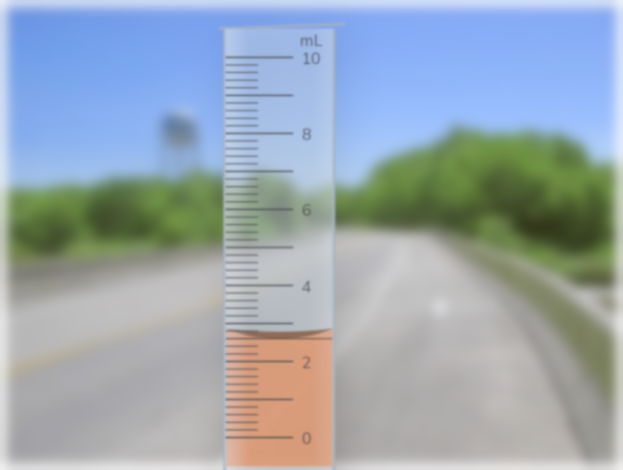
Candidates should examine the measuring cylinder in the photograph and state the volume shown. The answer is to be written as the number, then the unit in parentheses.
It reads 2.6 (mL)
